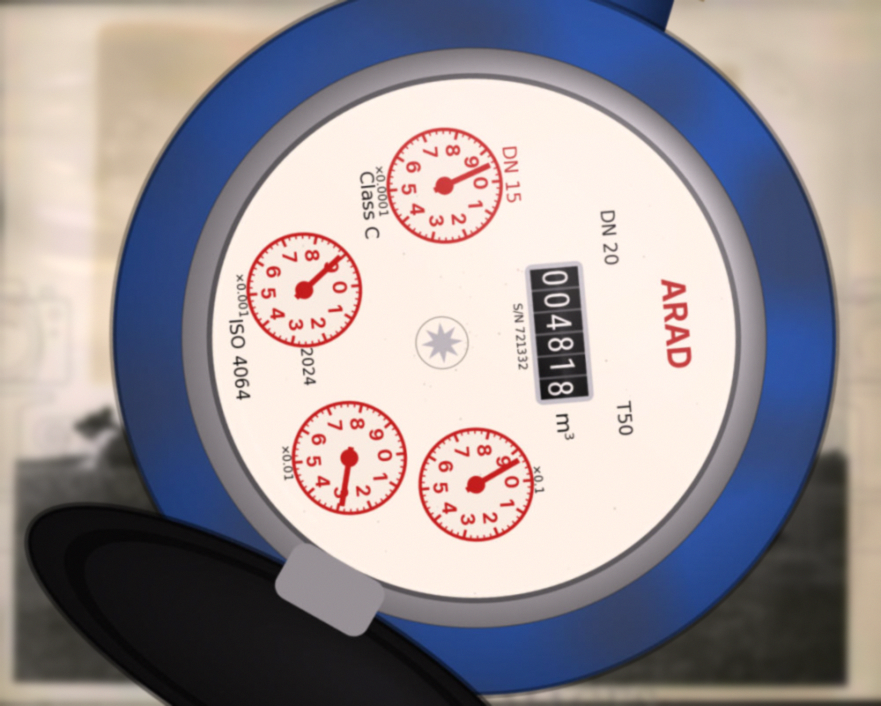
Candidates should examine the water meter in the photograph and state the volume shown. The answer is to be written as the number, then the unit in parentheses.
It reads 4817.9289 (m³)
